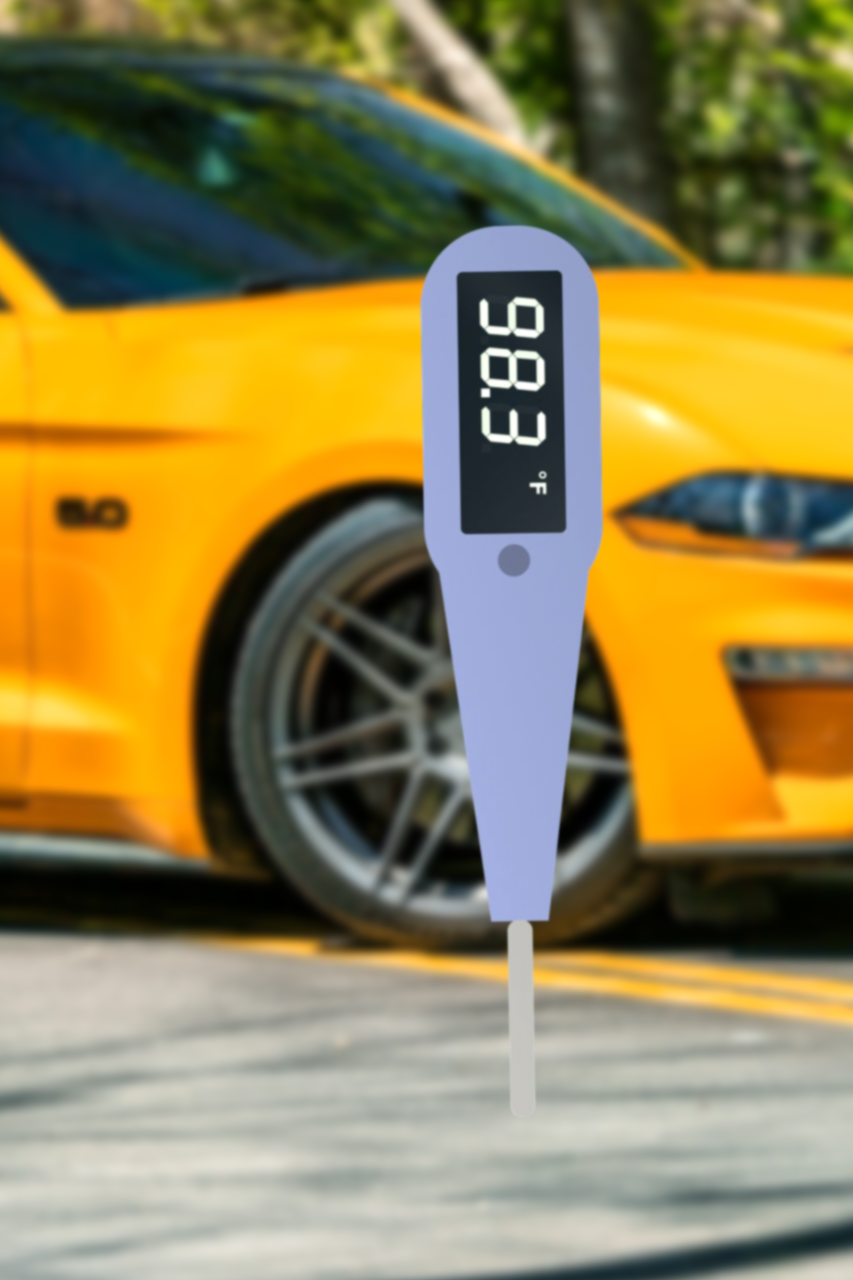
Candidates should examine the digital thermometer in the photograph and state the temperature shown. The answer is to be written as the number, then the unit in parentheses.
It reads 98.3 (°F)
